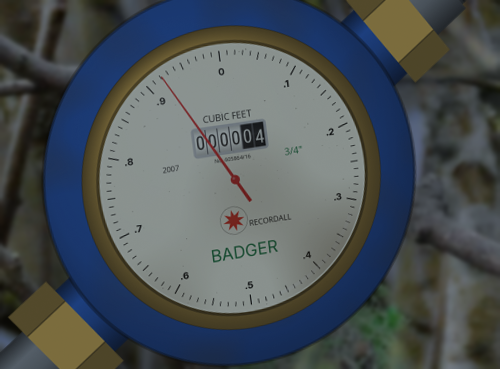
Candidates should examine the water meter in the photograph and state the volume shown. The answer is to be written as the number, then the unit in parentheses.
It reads 3.92 (ft³)
